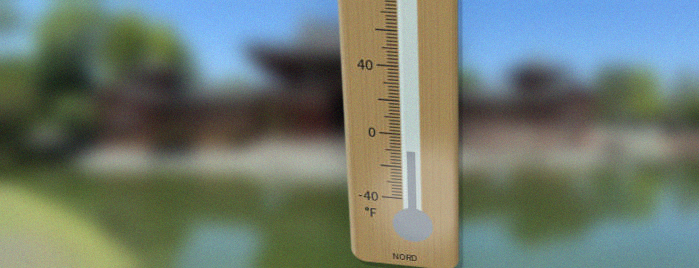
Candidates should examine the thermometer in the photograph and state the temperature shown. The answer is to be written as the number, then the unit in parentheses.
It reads -10 (°F)
